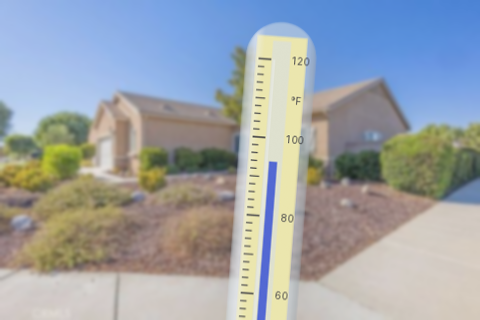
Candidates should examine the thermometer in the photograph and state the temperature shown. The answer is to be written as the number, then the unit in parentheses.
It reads 94 (°F)
